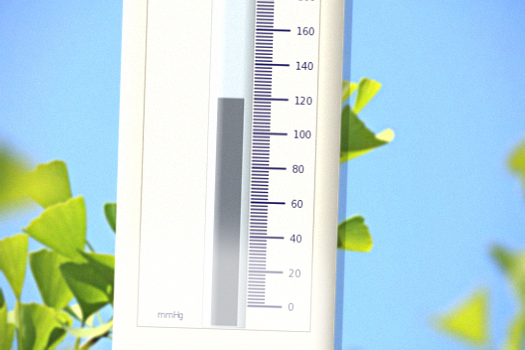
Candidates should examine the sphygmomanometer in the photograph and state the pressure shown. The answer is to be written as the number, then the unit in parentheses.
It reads 120 (mmHg)
